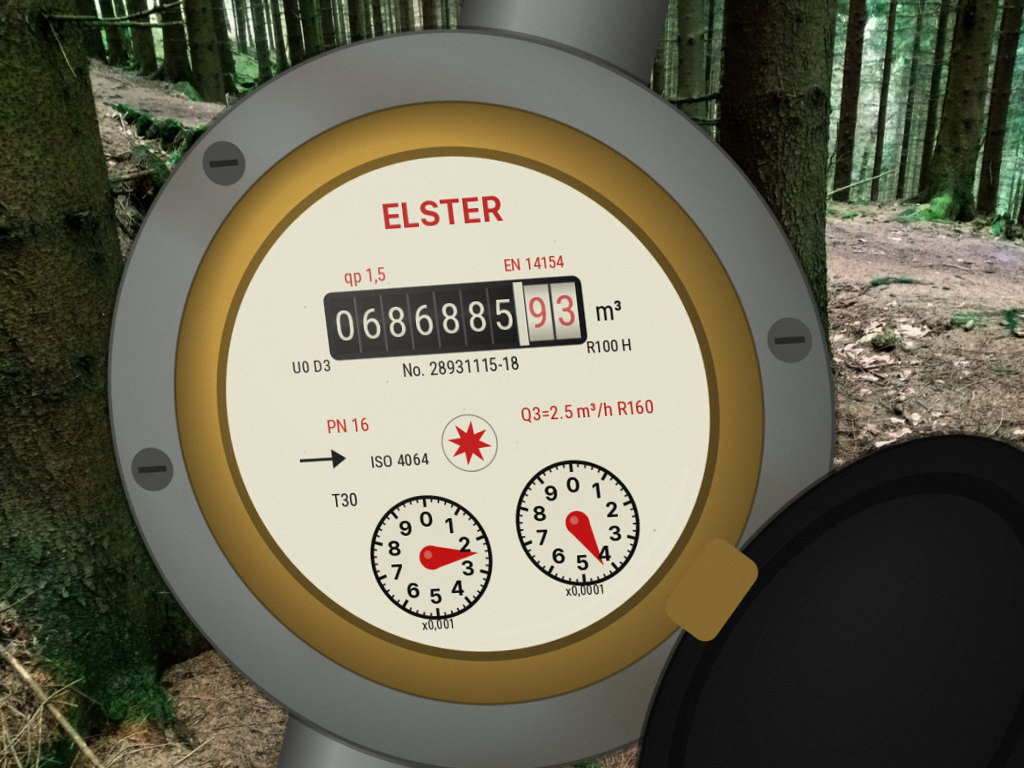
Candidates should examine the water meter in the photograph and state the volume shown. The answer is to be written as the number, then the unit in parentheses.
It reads 686885.9324 (m³)
